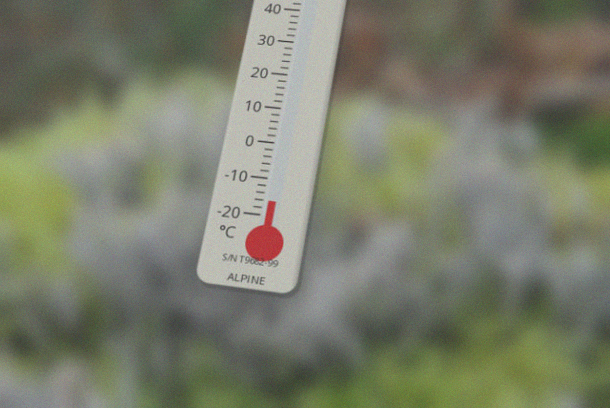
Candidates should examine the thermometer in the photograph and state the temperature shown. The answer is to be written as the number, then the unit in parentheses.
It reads -16 (°C)
